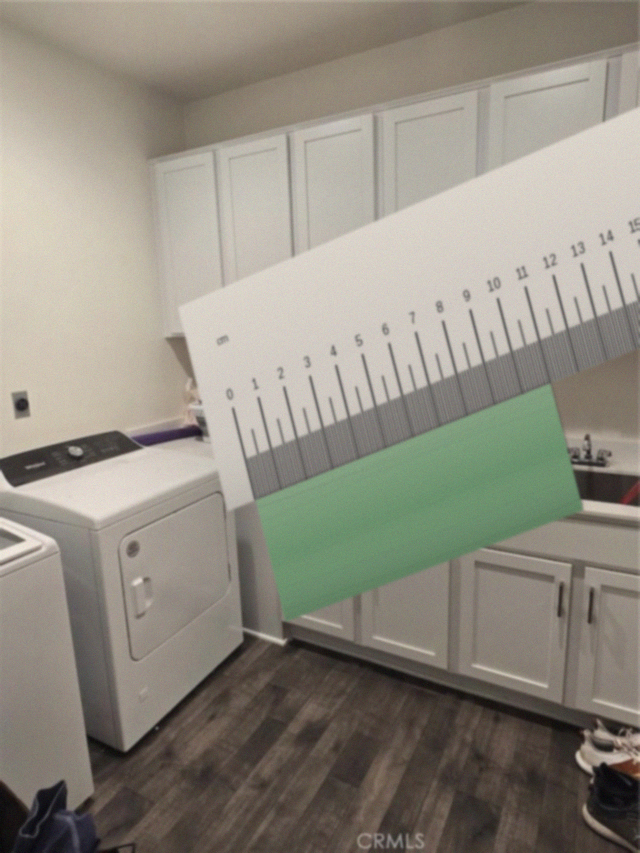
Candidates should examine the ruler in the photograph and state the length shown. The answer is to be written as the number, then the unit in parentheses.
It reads 11 (cm)
